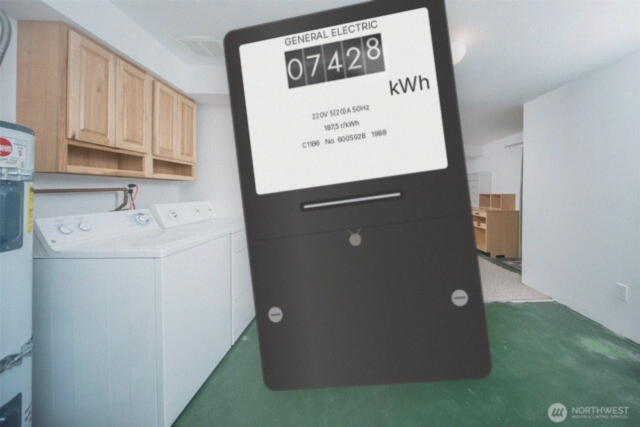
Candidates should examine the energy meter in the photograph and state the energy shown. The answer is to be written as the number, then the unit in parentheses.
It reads 7428 (kWh)
